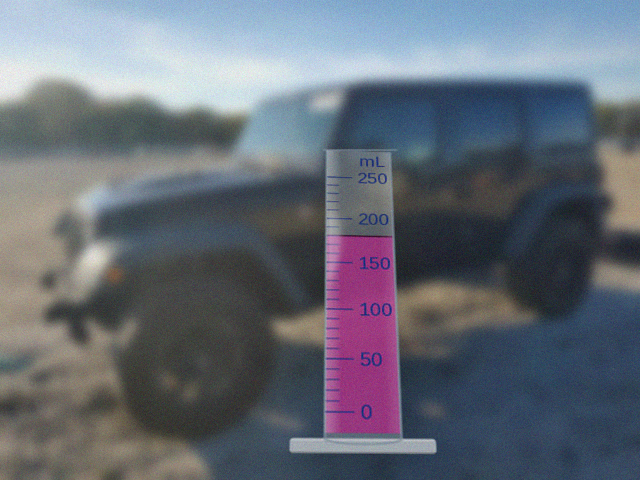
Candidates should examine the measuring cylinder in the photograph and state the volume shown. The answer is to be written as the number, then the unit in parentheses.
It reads 180 (mL)
